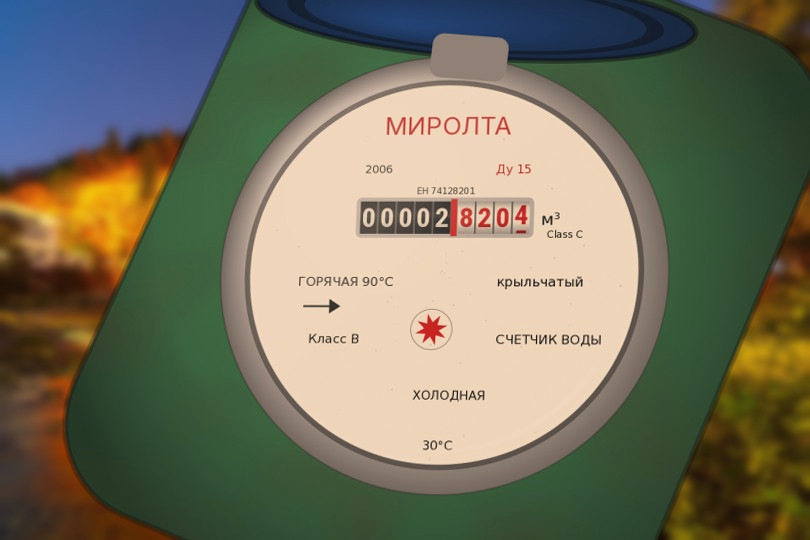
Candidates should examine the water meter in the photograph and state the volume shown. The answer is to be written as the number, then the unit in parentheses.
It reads 2.8204 (m³)
